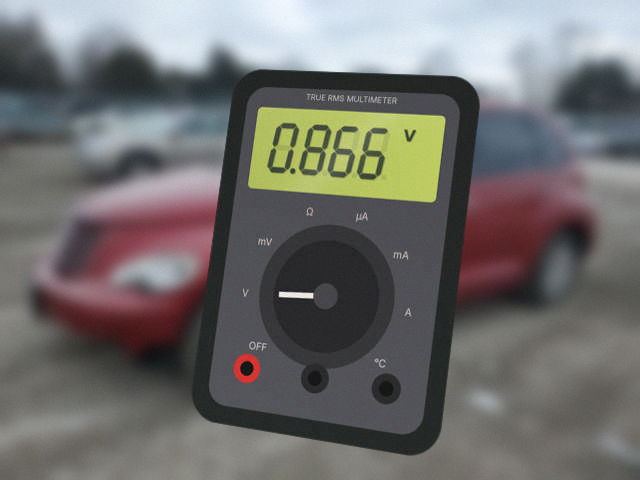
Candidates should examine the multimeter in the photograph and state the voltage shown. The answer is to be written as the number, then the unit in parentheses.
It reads 0.866 (V)
